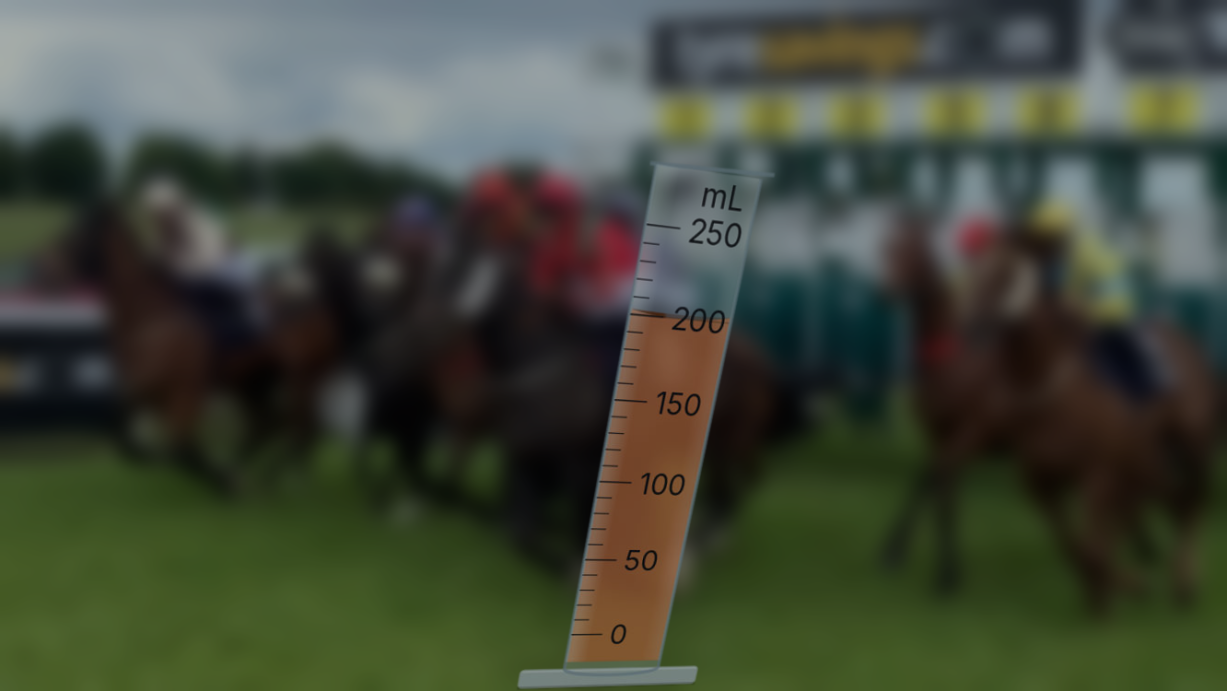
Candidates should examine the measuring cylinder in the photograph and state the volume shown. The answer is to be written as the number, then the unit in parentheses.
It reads 200 (mL)
